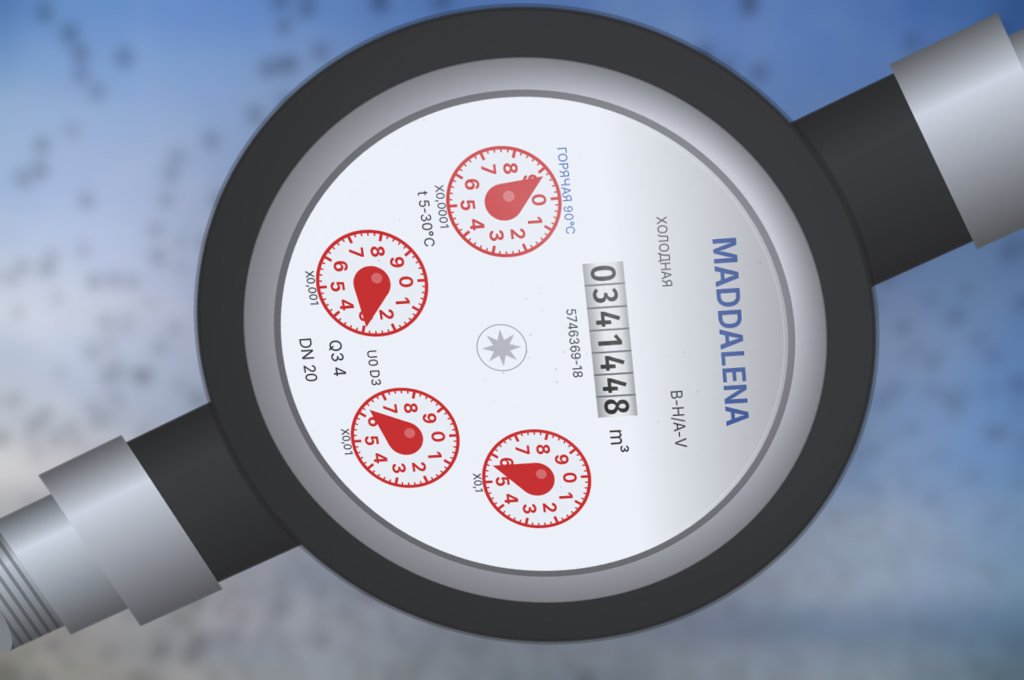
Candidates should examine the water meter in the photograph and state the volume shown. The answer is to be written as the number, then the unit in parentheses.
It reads 341448.5629 (m³)
